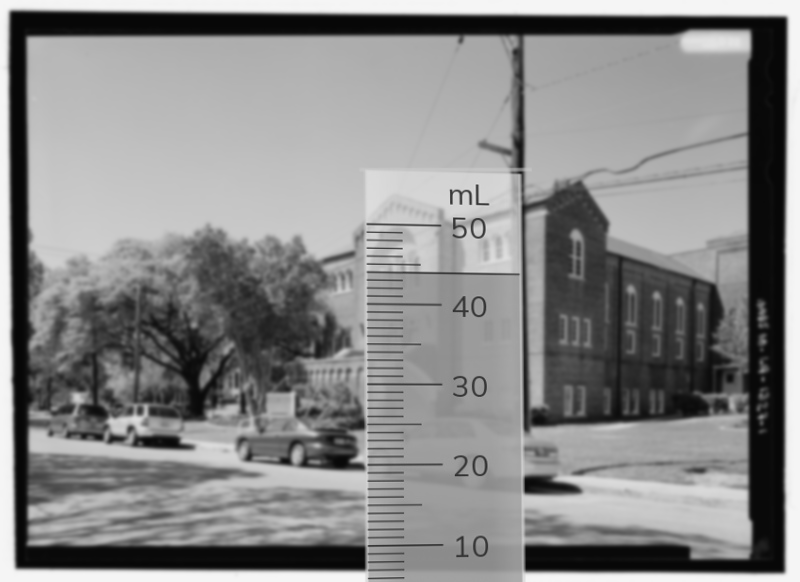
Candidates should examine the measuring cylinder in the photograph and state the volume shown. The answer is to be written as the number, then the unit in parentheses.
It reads 44 (mL)
